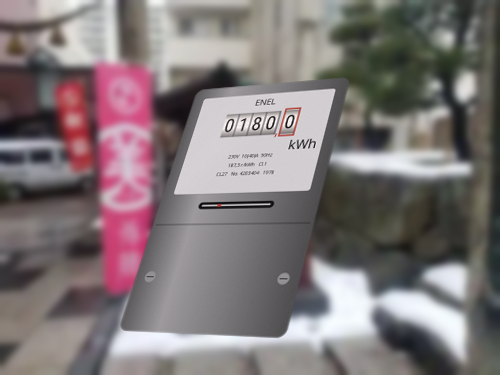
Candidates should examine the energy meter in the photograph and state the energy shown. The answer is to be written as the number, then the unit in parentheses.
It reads 180.0 (kWh)
